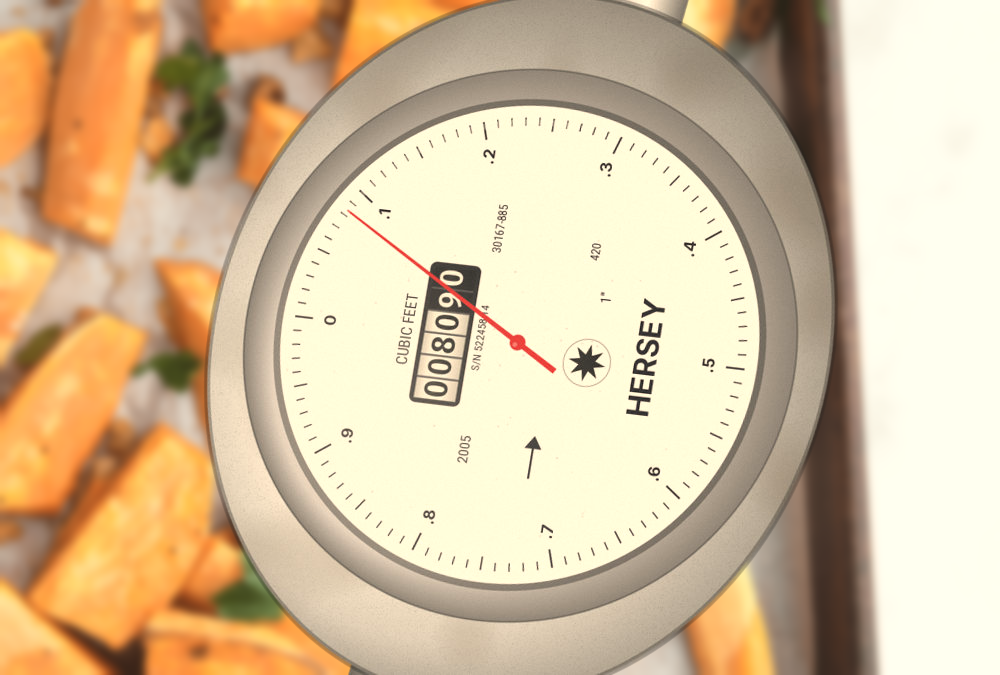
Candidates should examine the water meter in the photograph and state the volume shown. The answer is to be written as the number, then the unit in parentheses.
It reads 8090.08 (ft³)
